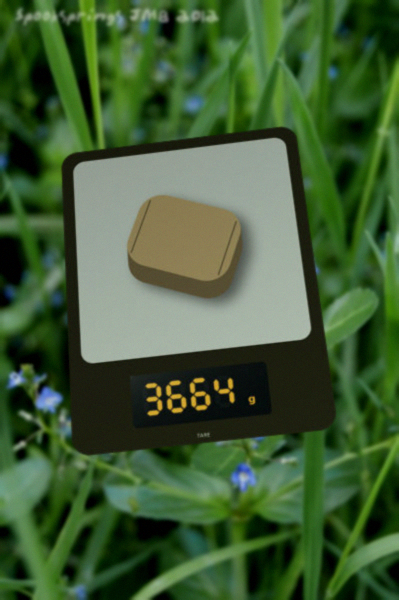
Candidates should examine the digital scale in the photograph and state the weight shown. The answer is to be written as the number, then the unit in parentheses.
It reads 3664 (g)
